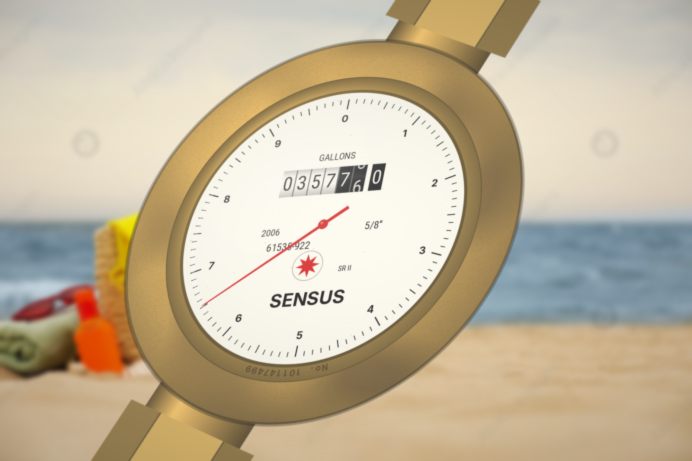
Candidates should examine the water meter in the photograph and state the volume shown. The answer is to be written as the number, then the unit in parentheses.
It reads 357756.5 (gal)
